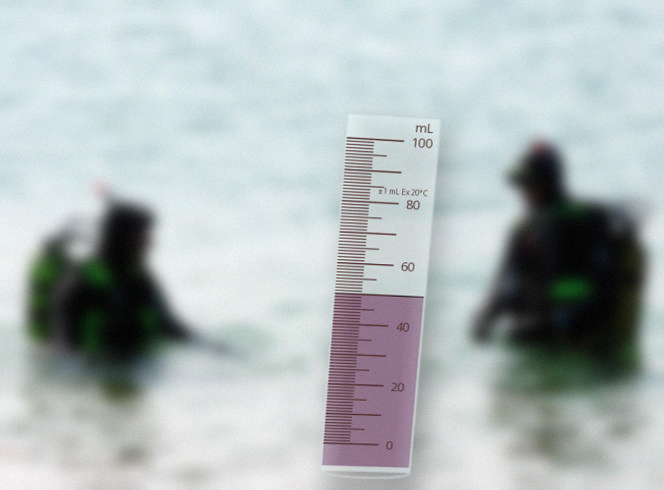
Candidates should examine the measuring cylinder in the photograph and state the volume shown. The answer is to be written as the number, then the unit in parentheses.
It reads 50 (mL)
